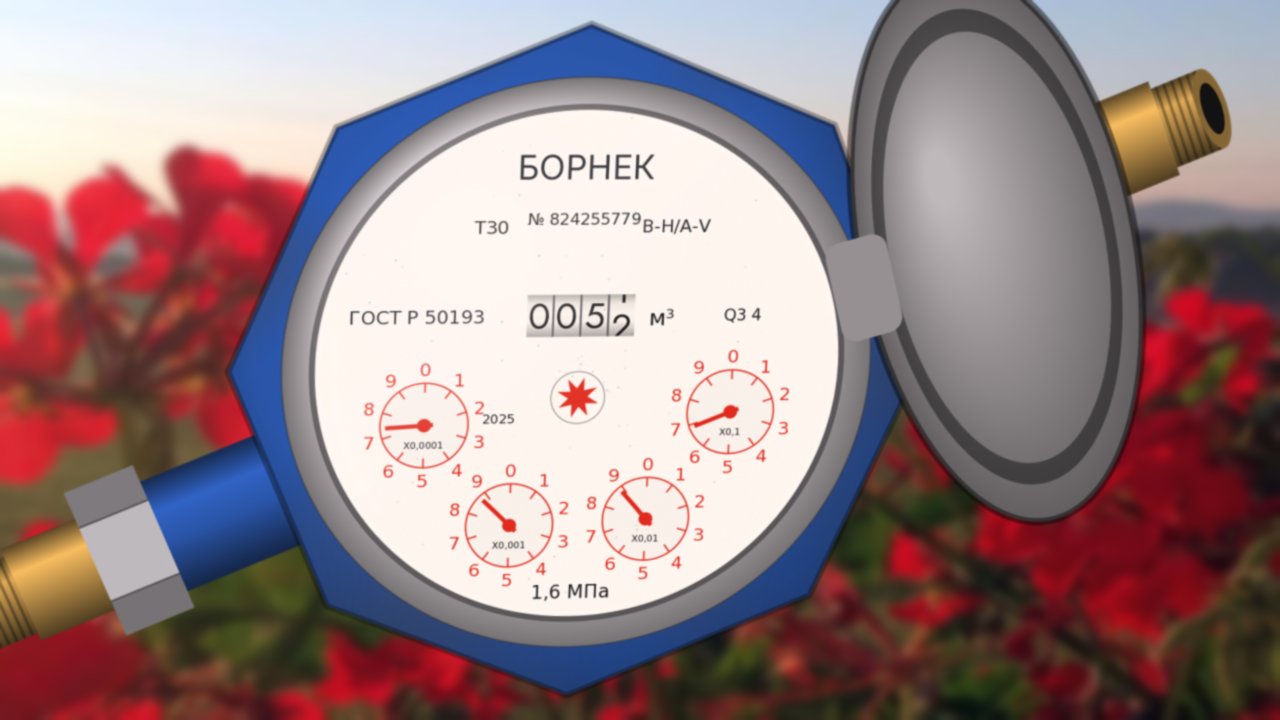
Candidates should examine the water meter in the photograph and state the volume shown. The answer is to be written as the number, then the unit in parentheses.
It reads 51.6887 (m³)
